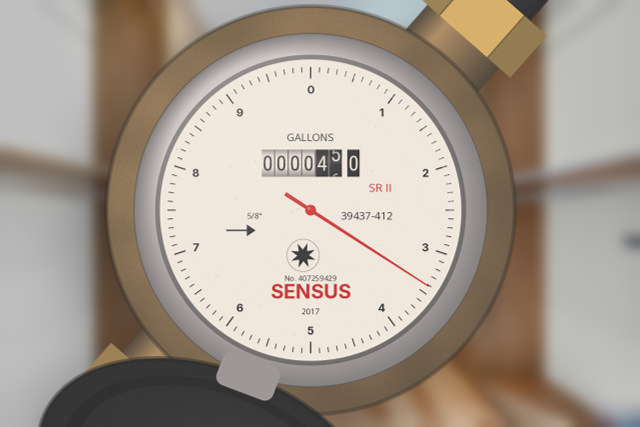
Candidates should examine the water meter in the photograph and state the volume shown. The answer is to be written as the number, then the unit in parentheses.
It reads 453.4 (gal)
